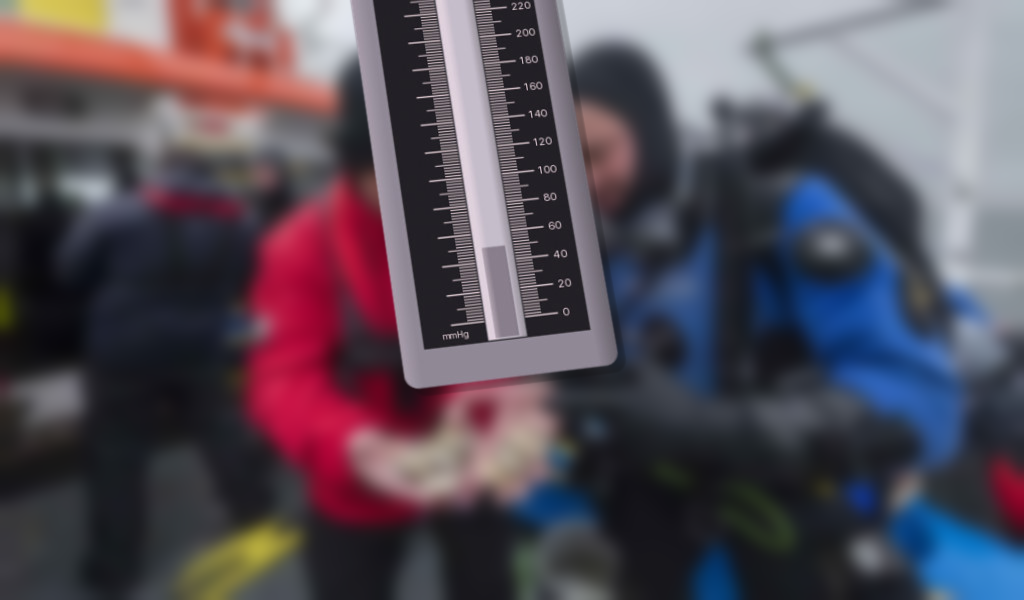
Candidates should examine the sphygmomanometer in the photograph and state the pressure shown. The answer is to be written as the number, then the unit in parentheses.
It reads 50 (mmHg)
